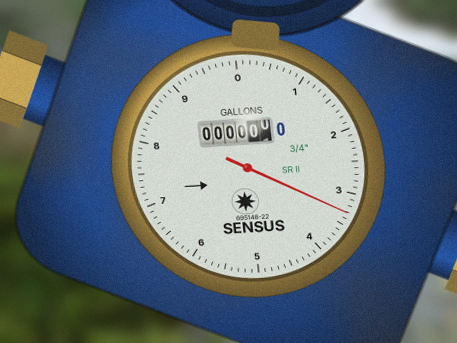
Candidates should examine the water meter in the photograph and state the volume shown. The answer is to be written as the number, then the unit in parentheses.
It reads 3.3 (gal)
